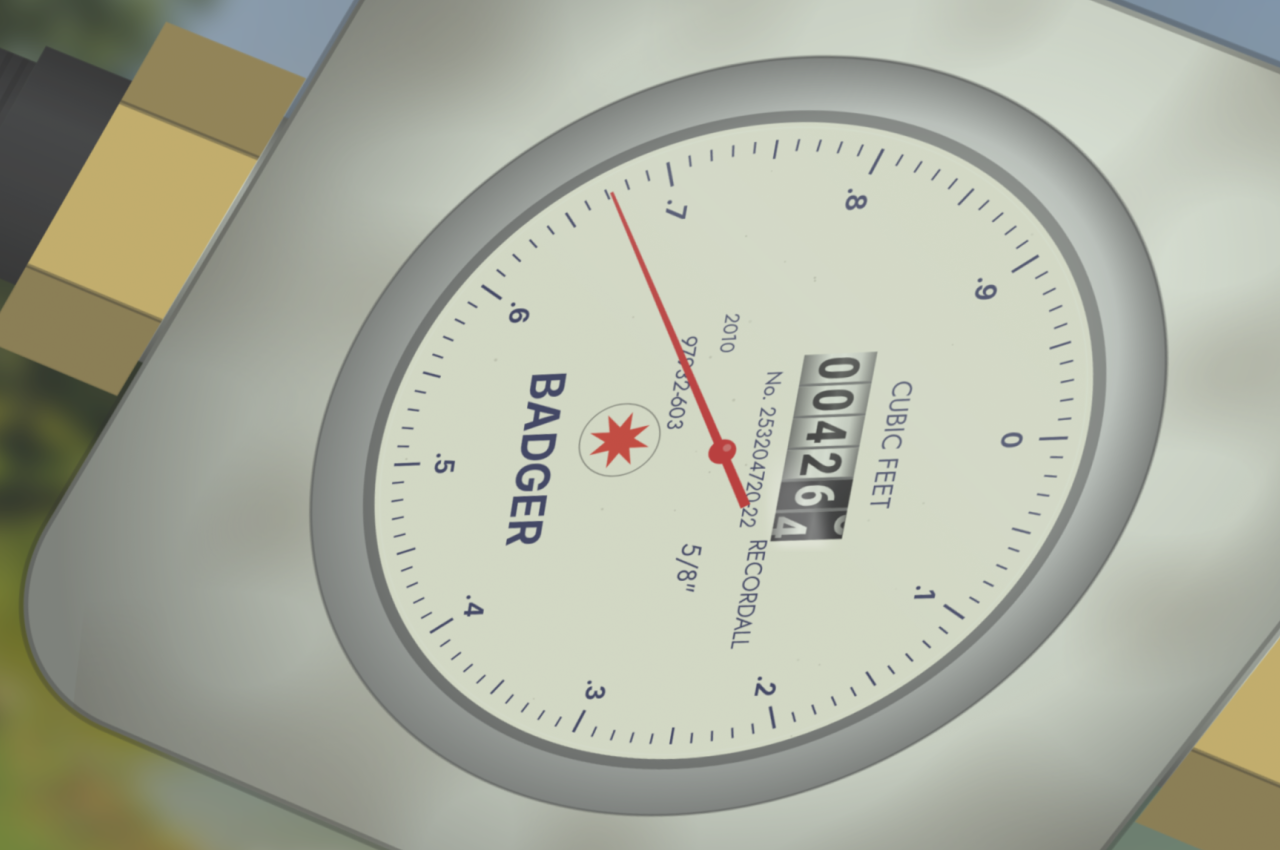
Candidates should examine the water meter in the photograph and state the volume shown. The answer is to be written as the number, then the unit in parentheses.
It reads 4263.67 (ft³)
